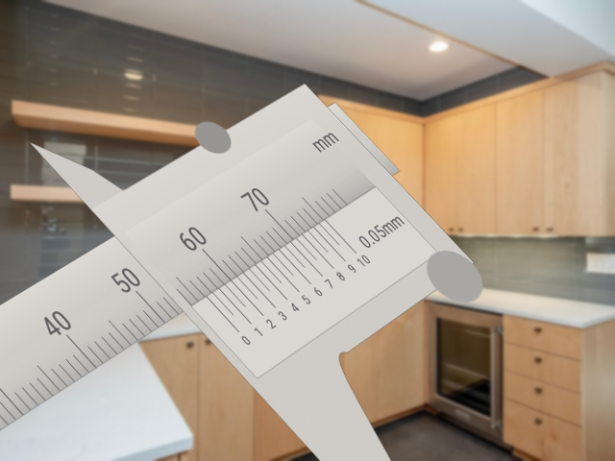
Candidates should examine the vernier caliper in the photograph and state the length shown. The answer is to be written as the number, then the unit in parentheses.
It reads 56.2 (mm)
